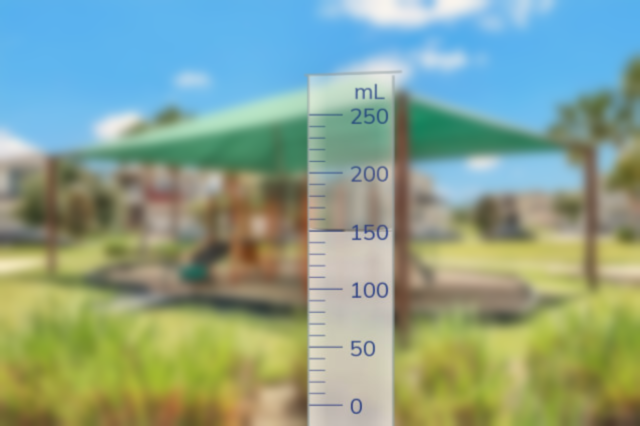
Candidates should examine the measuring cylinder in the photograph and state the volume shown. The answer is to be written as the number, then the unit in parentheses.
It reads 150 (mL)
